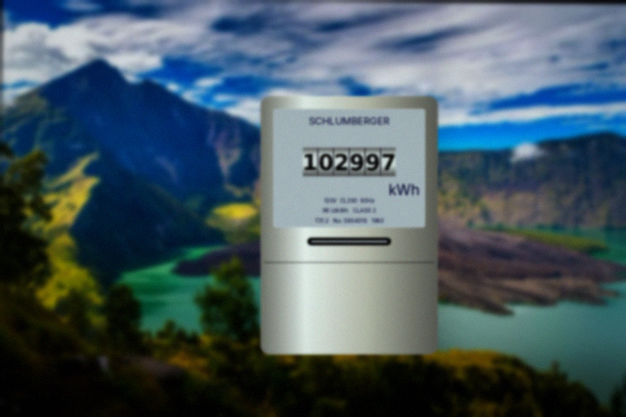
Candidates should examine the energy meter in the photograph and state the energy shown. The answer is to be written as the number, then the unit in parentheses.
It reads 102997 (kWh)
